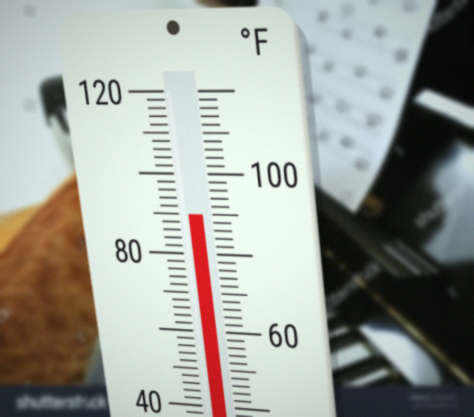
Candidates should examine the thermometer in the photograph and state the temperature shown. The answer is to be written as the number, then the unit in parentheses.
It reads 90 (°F)
